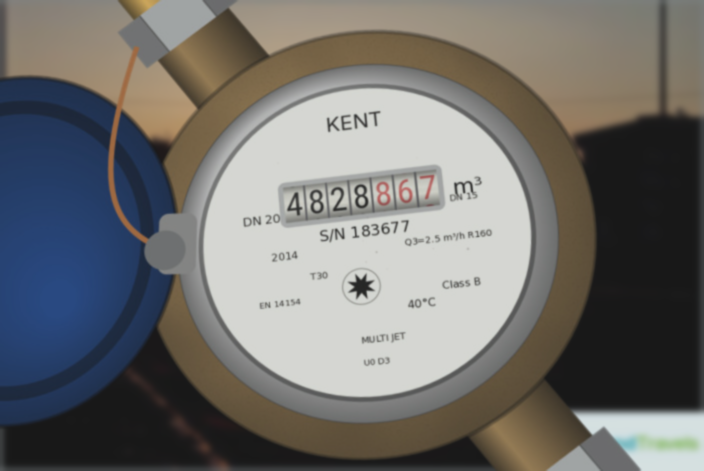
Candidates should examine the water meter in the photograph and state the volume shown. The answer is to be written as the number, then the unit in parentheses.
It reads 4828.867 (m³)
